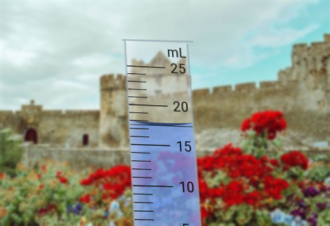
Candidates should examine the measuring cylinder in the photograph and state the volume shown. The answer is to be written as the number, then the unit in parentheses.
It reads 17.5 (mL)
